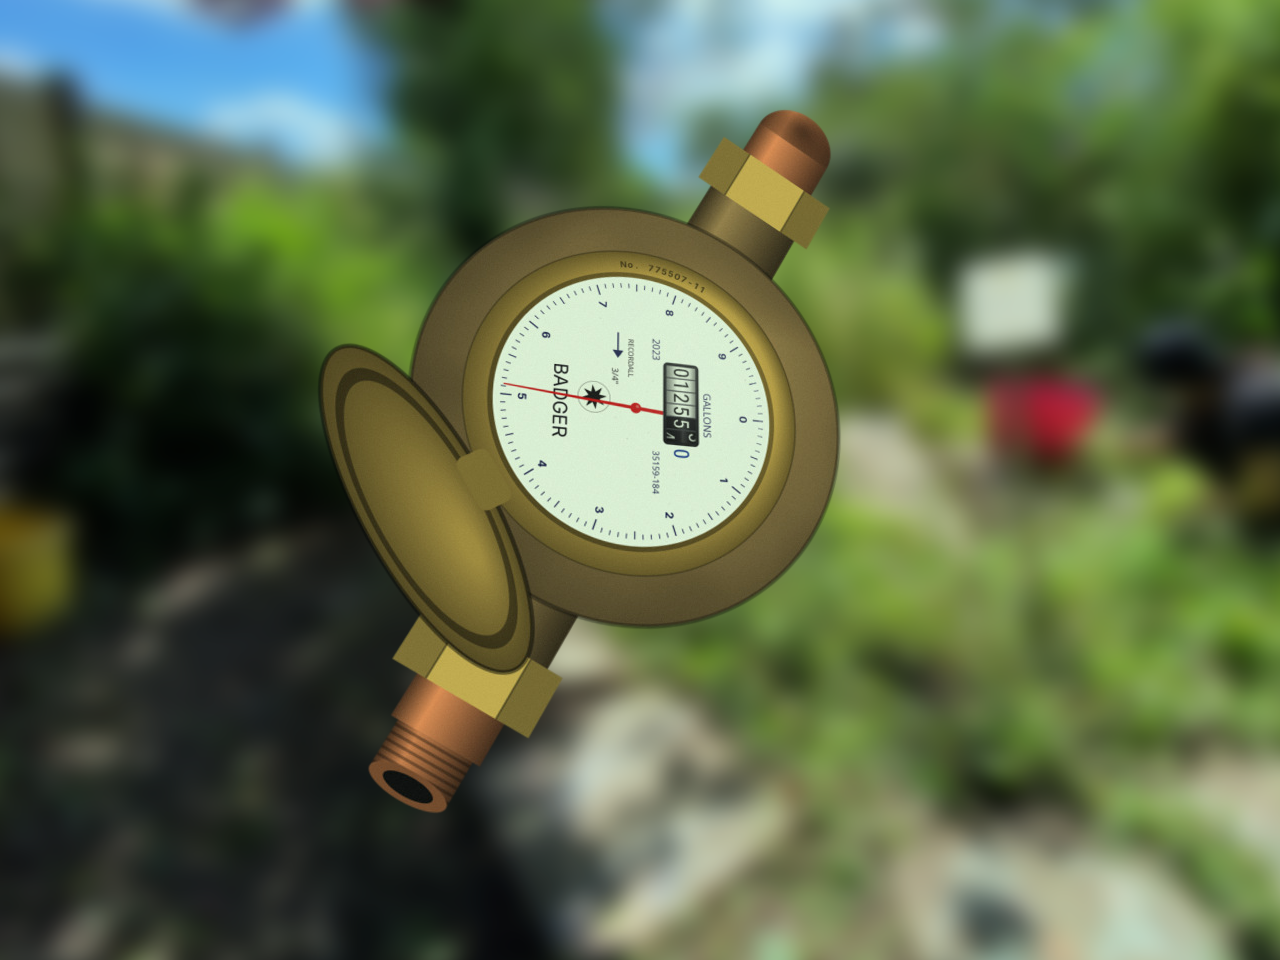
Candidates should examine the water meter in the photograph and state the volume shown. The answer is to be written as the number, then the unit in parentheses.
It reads 125535.1 (gal)
